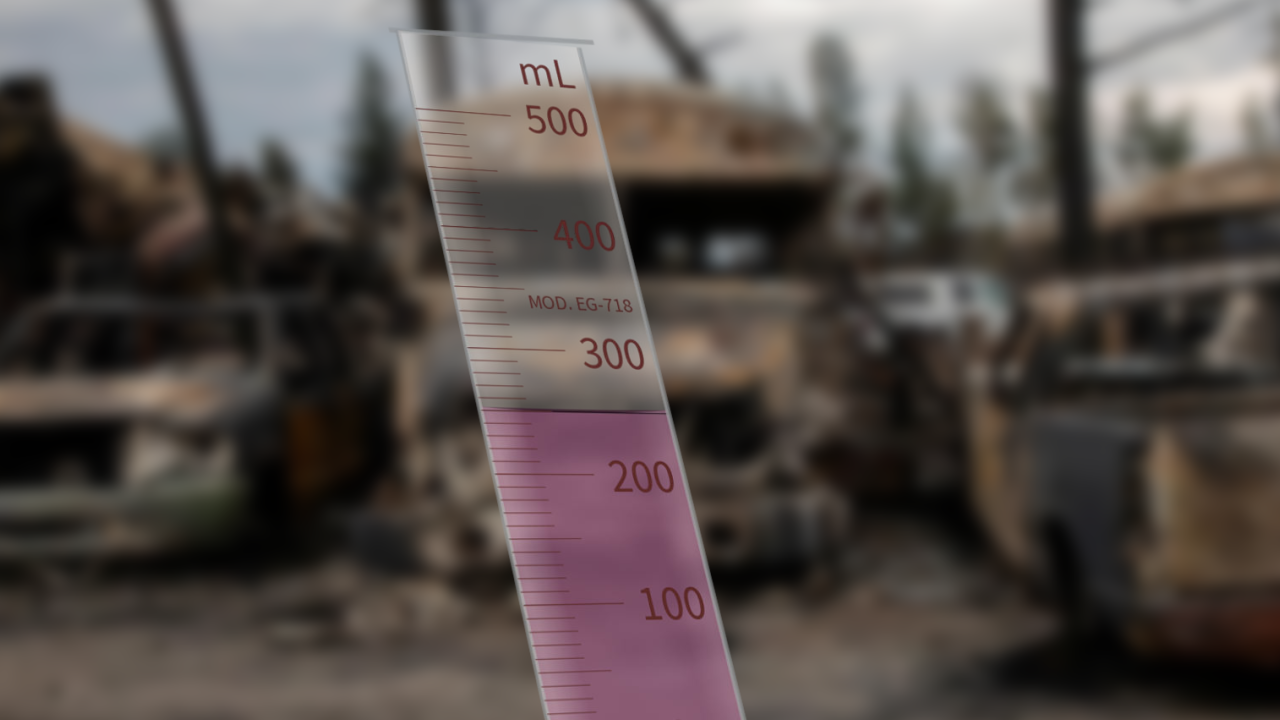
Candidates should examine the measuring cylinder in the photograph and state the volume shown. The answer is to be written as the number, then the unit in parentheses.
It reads 250 (mL)
